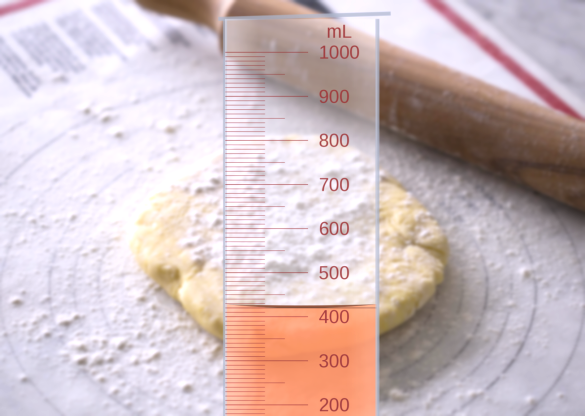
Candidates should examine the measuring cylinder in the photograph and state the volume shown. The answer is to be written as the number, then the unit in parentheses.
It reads 420 (mL)
